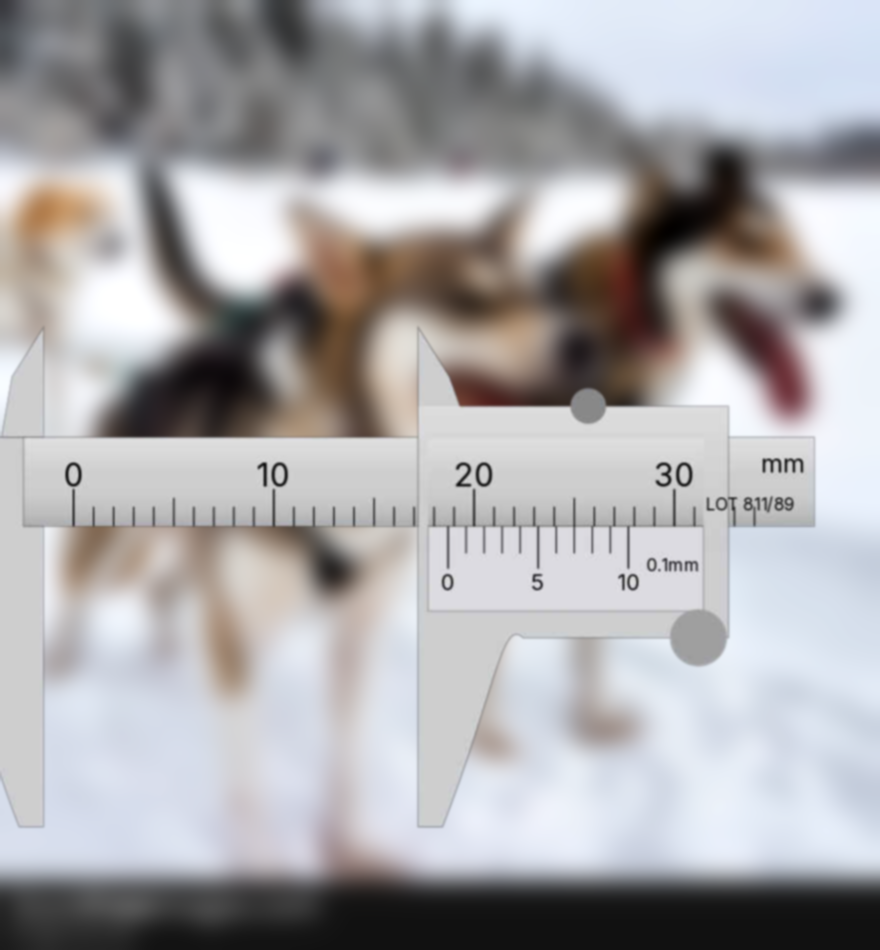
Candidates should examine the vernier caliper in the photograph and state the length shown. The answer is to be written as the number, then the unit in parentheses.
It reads 18.7 (mm)
